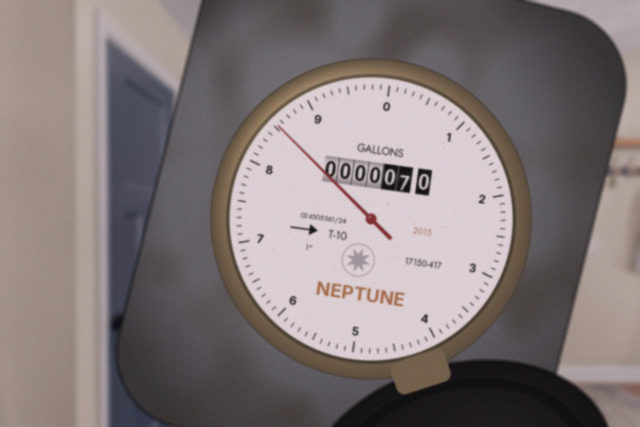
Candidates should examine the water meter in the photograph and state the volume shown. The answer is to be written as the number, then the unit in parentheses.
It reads 68.5 (gal)
